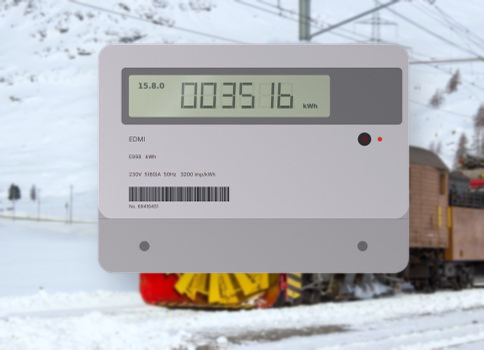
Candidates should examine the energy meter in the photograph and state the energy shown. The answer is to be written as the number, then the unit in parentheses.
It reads 3516 (kWh)
